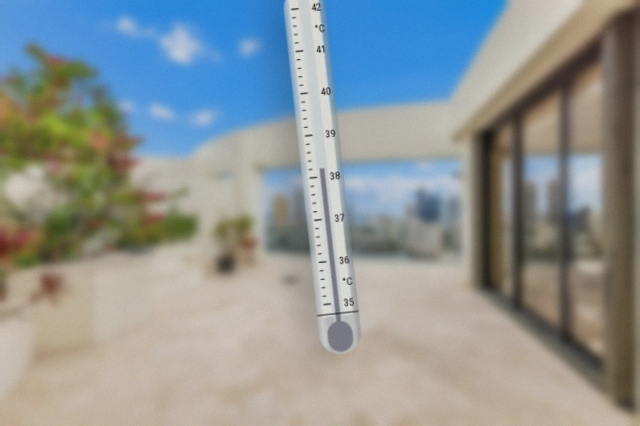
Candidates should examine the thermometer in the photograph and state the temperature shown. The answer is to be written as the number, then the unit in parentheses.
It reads 38.2 (°C)
